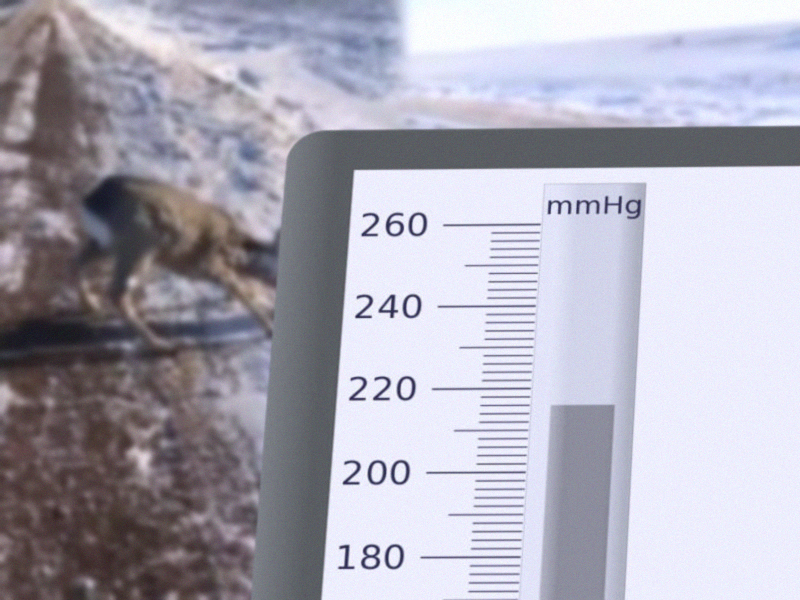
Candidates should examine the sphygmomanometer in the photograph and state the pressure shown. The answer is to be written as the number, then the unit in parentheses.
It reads 216 (mmHg)
